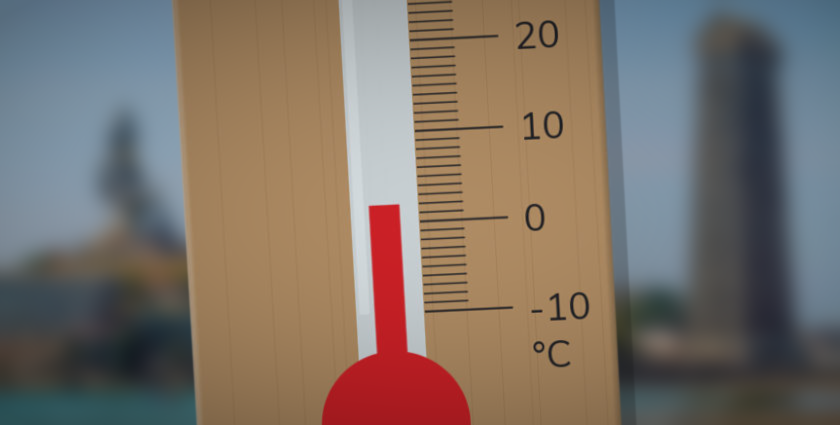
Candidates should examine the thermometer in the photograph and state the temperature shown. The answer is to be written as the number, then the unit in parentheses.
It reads 2 (°C)
